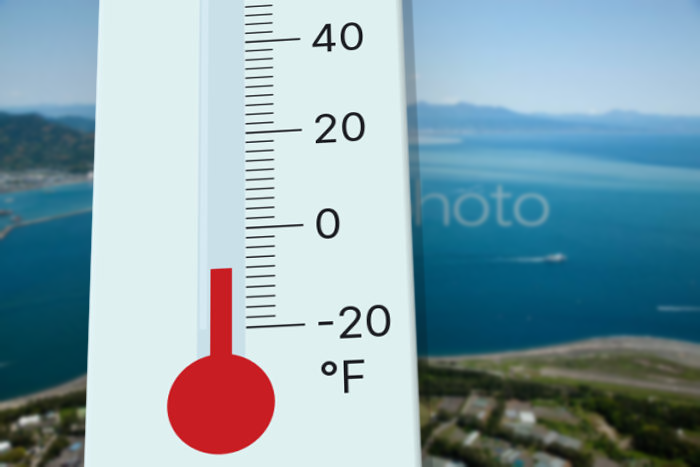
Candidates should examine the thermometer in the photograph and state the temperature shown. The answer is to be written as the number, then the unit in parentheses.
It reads -8 (°F)
